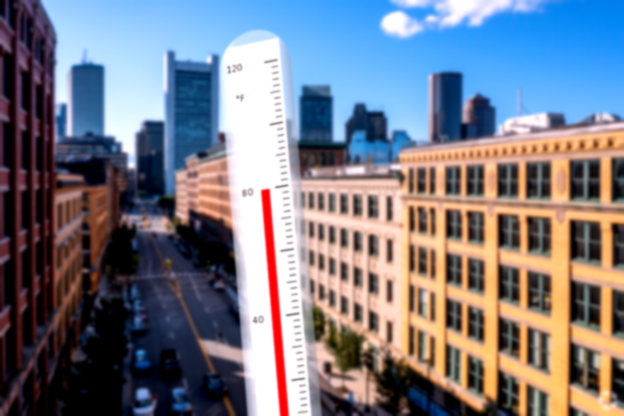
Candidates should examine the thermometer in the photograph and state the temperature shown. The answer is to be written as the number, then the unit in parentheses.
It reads 80 (°F)
